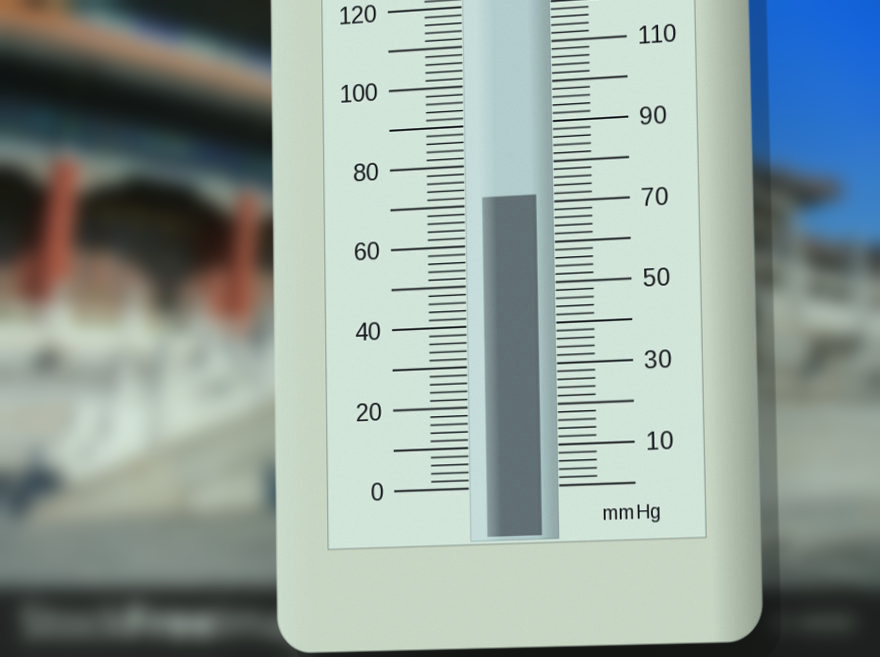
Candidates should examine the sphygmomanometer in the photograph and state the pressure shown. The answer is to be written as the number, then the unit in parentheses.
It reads 72 (mmHg)
